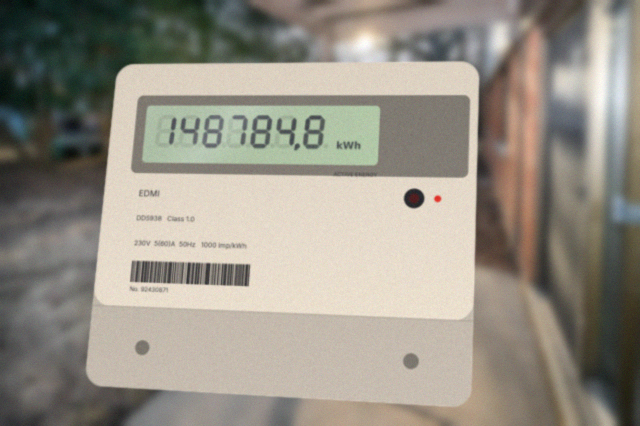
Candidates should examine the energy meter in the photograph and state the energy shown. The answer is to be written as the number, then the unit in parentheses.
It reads 148784.8 (kWh)
